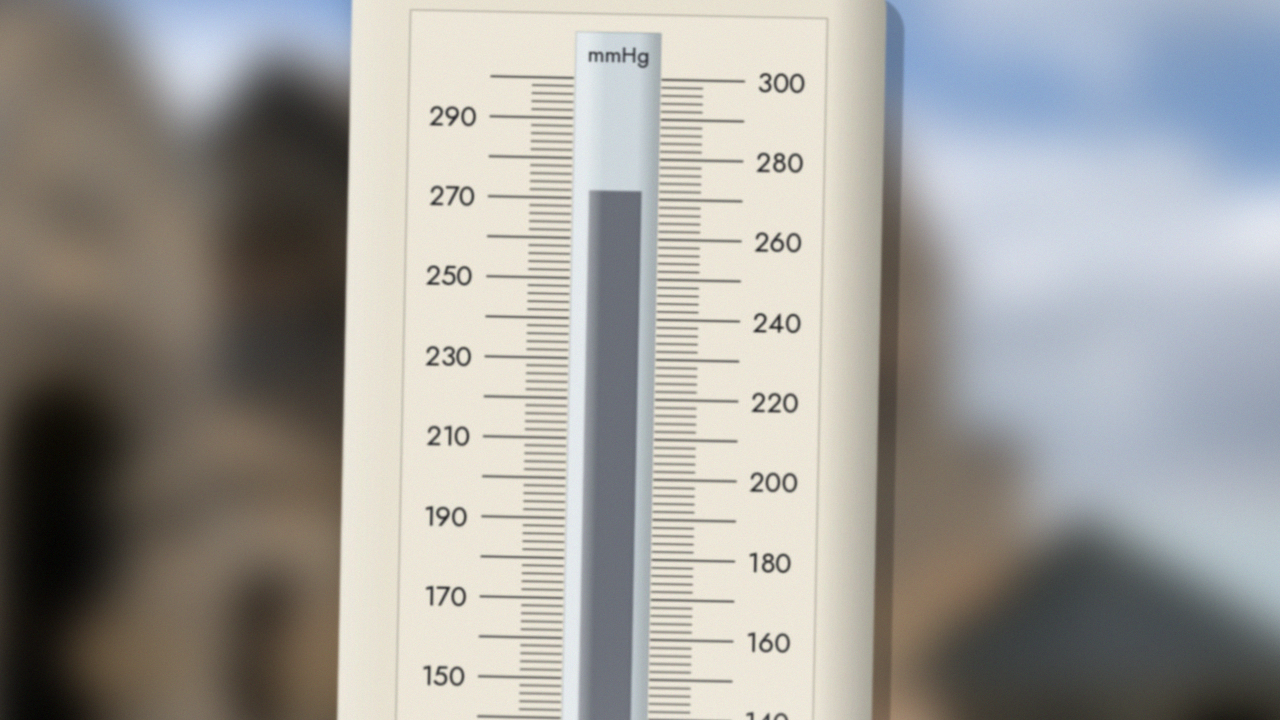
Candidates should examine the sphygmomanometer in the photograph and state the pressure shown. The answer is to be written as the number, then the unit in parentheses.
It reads 272 (mmHg)
